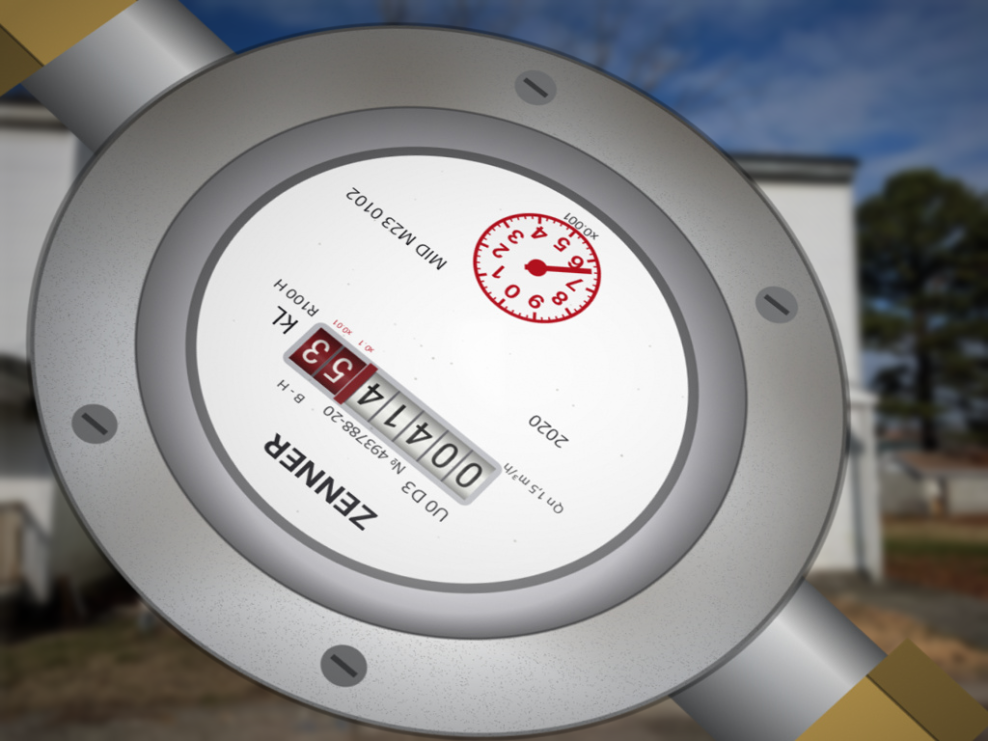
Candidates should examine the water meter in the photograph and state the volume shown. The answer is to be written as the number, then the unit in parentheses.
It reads 414.536 (kL)
